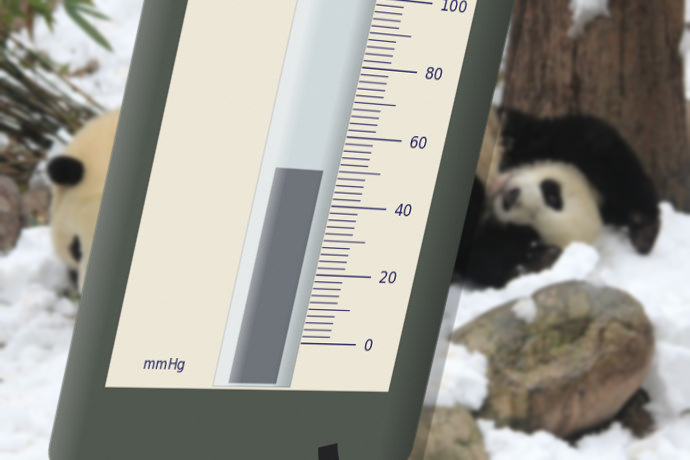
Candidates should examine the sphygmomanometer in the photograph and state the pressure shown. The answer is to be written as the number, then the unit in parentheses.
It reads 50 (mmHg)
